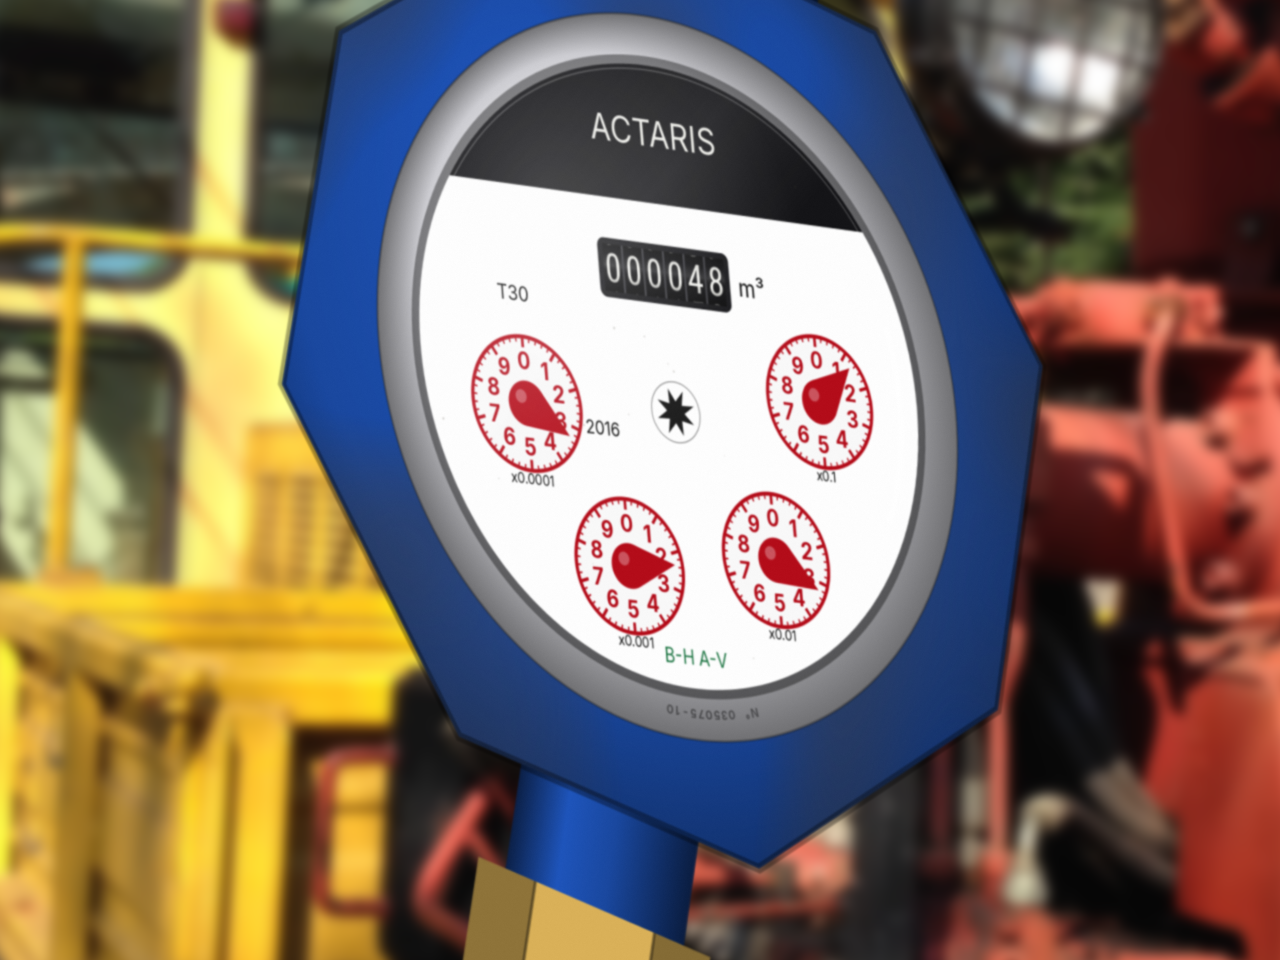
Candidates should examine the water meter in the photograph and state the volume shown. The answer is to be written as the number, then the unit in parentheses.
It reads 48.1323 (m³)
